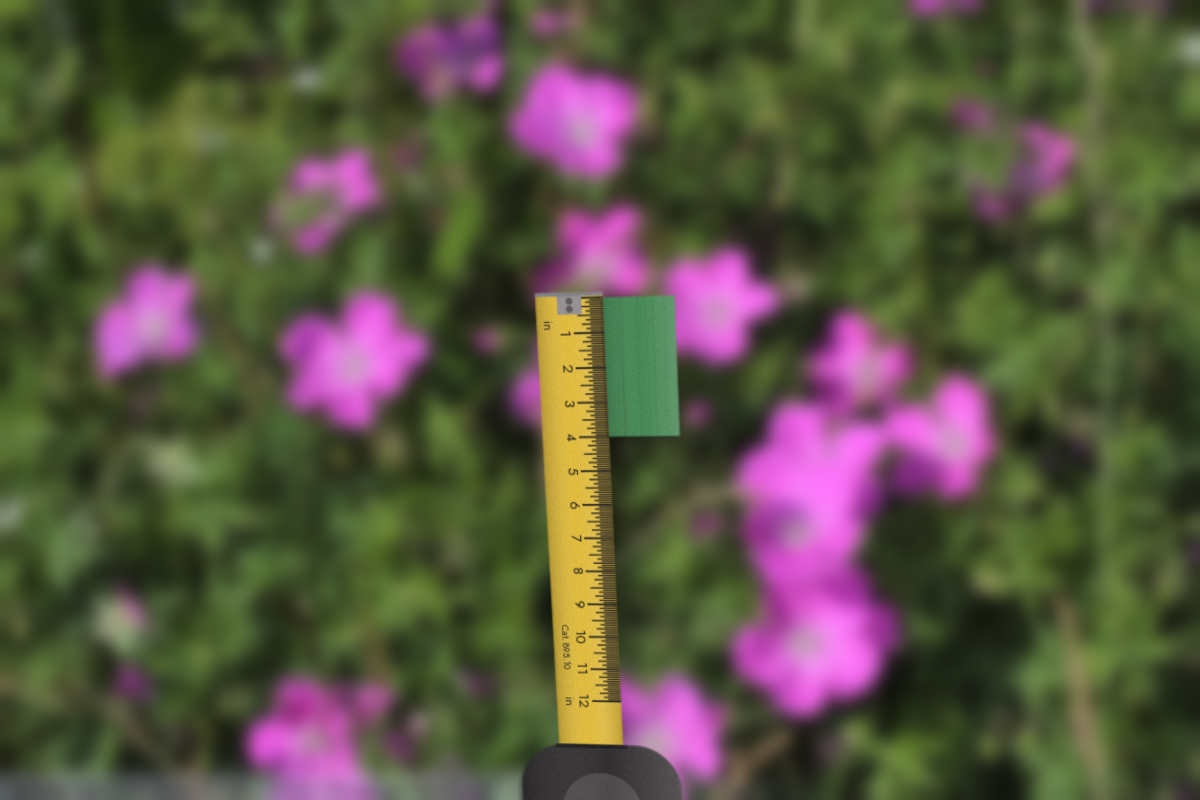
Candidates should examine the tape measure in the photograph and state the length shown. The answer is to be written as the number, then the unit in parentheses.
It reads 4 (in)
